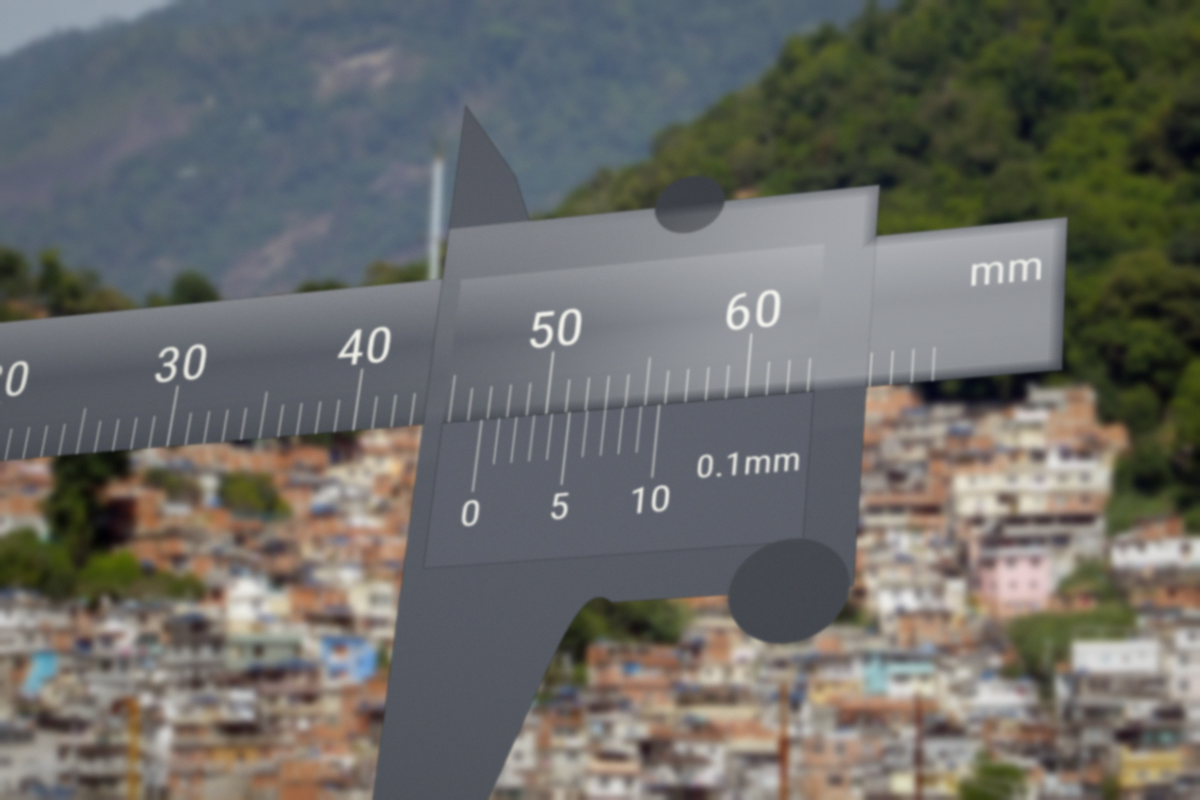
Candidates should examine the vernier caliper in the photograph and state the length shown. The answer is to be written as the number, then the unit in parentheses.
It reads 46.7 (mm)
